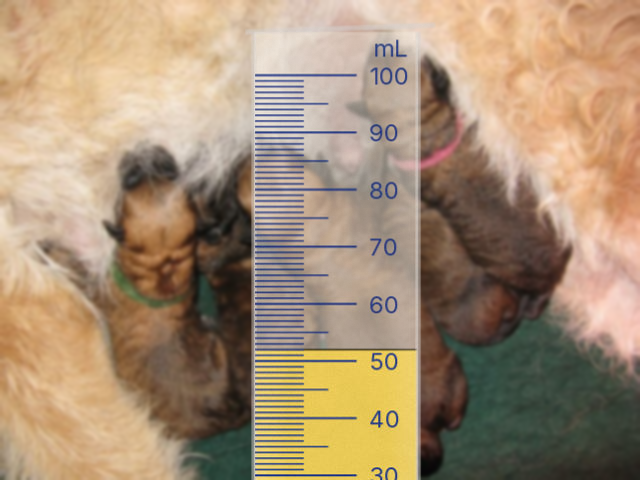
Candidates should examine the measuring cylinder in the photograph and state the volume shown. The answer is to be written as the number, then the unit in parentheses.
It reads 52 (mL)
